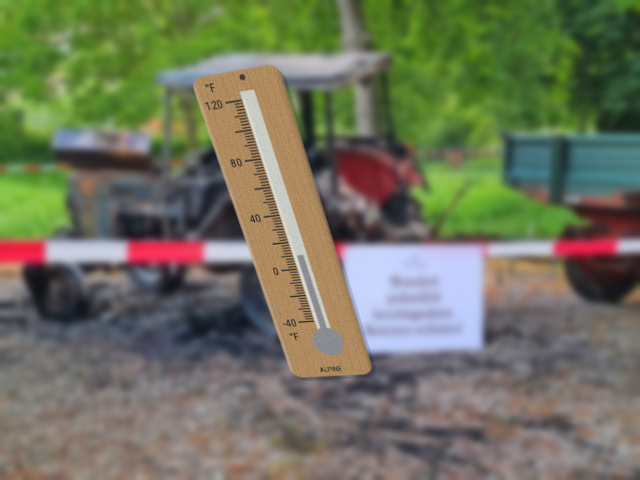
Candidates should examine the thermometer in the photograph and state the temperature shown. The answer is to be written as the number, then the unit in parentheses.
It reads 10 (°F)
